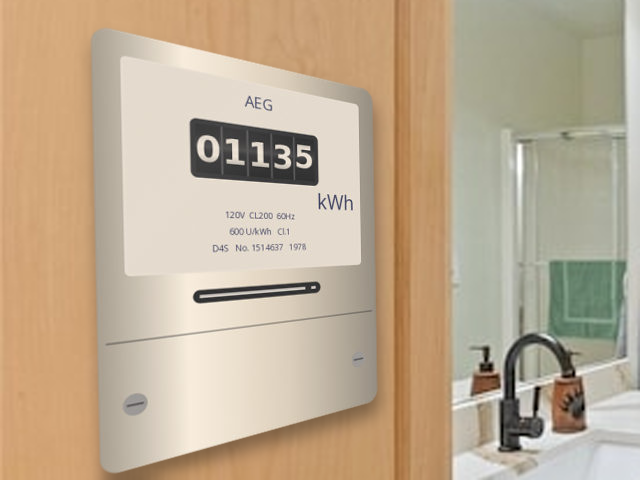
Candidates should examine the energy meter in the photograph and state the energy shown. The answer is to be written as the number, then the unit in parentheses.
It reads 1135 (kWh)
